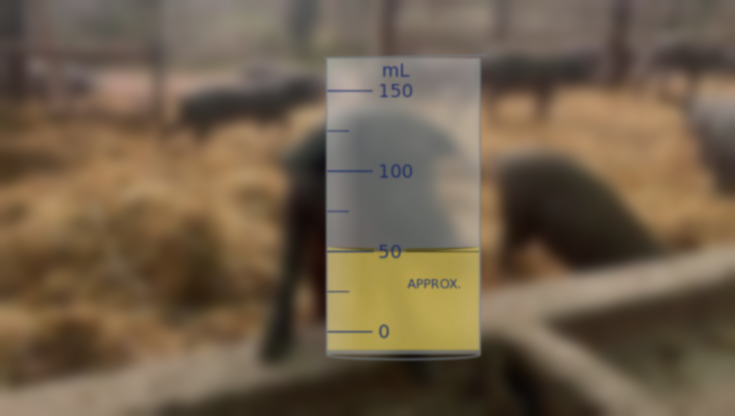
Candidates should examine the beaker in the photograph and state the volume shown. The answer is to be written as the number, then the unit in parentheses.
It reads 50 (mL)
